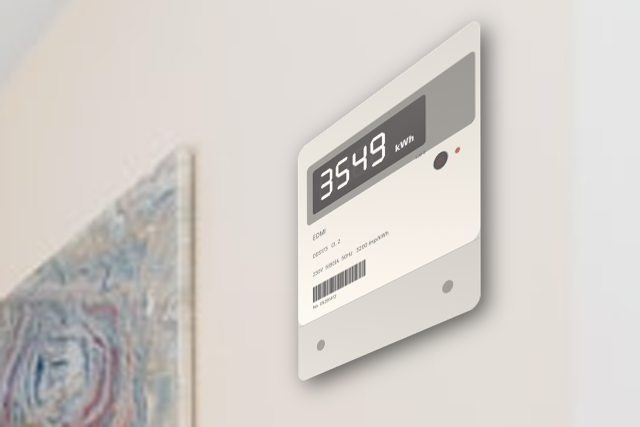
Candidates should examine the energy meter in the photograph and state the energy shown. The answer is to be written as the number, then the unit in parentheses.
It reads 3549 (kWh)
